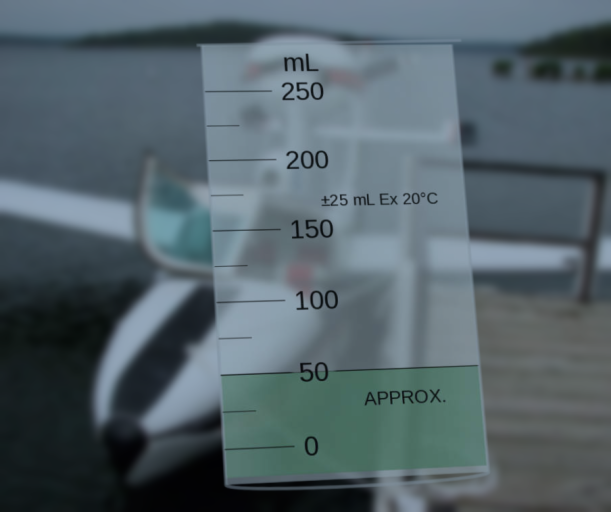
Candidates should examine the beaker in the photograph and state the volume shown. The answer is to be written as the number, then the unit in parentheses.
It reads 50 (mL)
